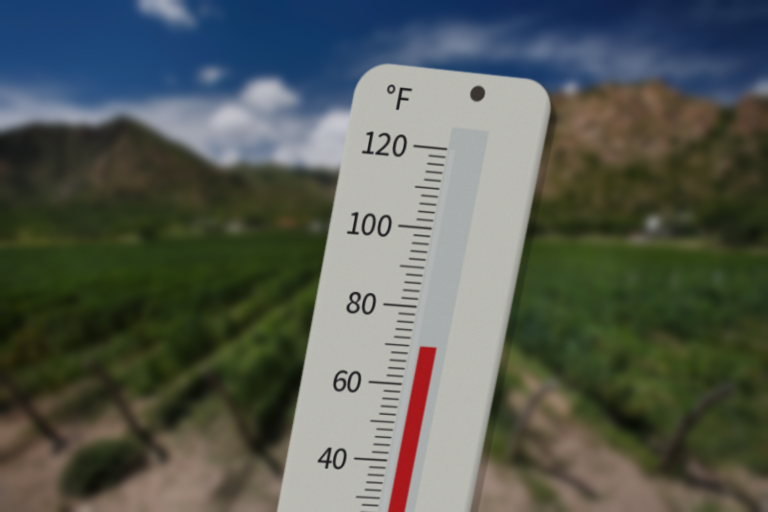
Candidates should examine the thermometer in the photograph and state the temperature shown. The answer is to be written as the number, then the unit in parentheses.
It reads 70 (°F)
